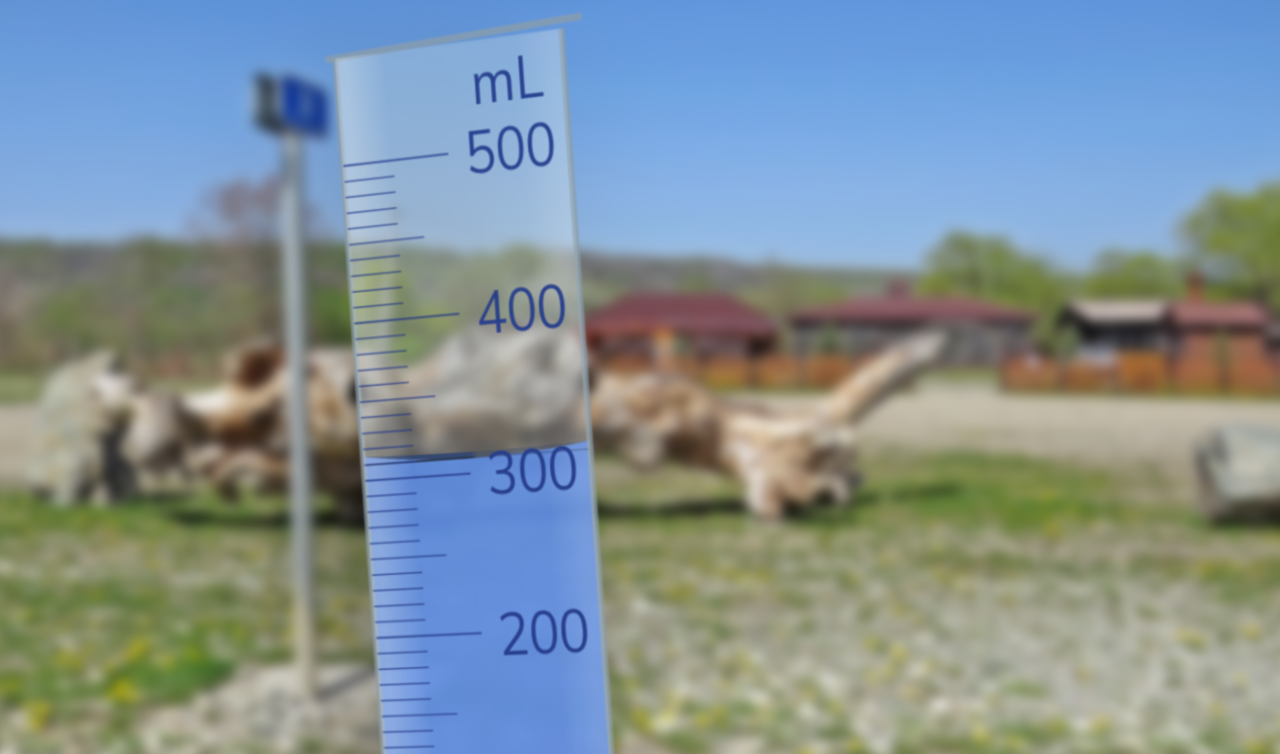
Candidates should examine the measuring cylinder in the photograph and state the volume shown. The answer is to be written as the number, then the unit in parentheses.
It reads 310 (mL)
